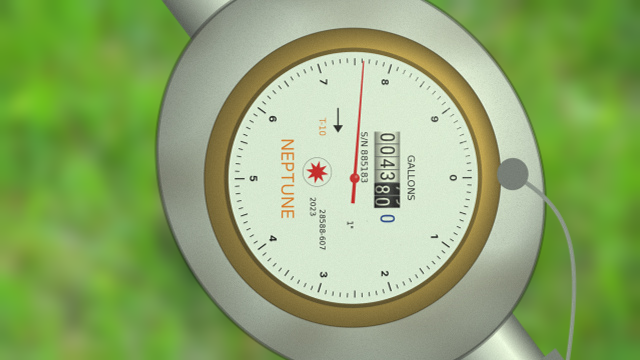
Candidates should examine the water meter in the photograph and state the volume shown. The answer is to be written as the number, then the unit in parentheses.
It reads 43797.6 (gal)
